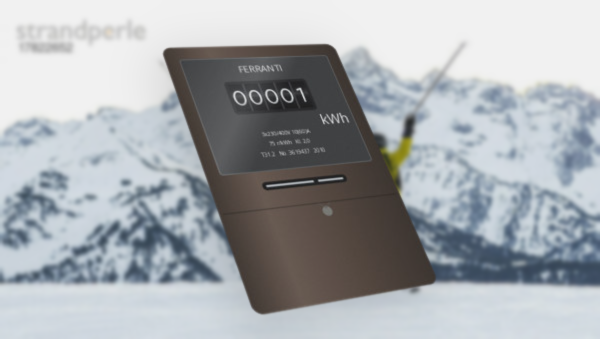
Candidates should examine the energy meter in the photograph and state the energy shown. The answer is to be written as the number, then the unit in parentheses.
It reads 1 (kWh)
